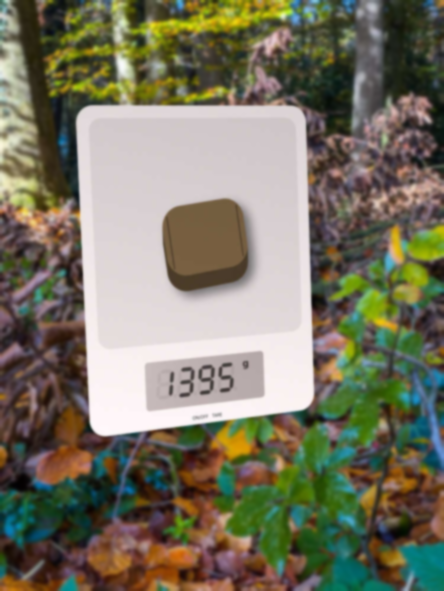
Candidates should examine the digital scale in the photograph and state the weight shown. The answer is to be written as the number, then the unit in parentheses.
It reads 1395 (g)
